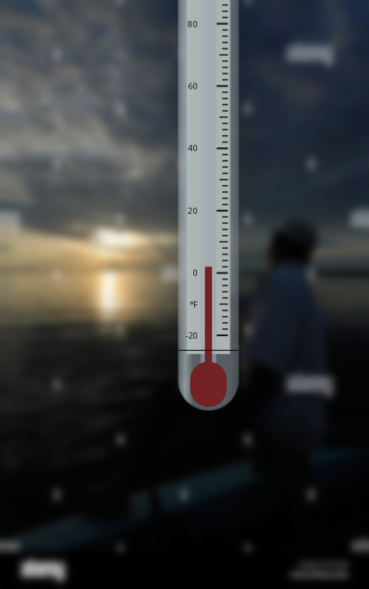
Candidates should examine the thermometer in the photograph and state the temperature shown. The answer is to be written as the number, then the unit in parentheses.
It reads 2 (°F)
